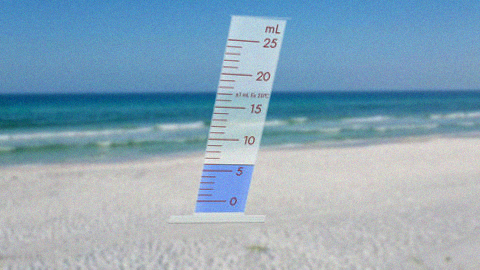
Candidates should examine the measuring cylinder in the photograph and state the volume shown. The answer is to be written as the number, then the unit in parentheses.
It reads 6 (mL)
